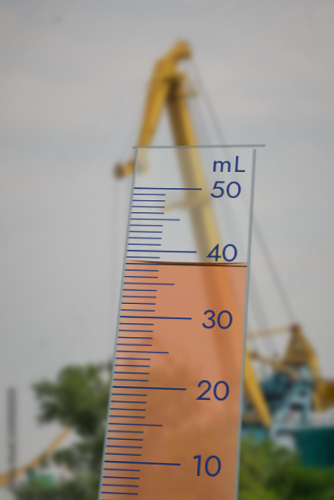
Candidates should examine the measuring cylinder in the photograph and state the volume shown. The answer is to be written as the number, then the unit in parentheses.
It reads 38 (mL)
